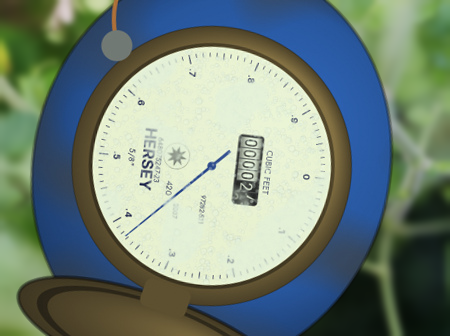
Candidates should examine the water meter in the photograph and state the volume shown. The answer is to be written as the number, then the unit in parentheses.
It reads 27.37 (ft³)
